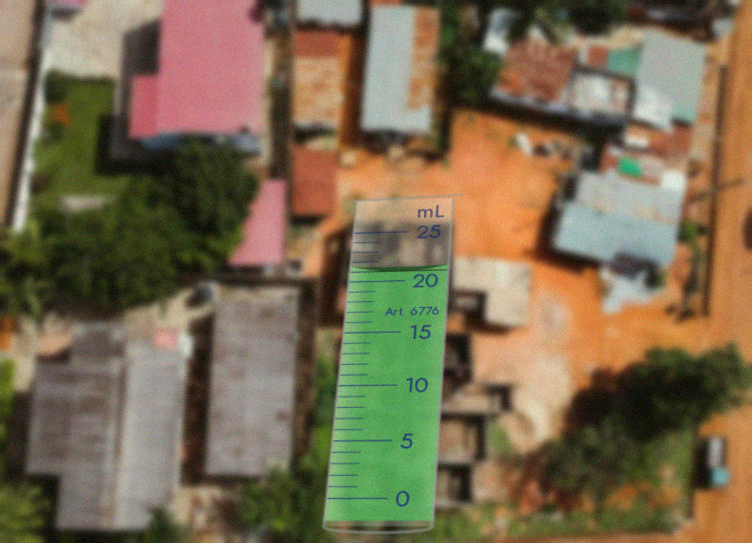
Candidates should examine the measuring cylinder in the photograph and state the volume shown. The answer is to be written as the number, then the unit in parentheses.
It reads 21 (mL)
